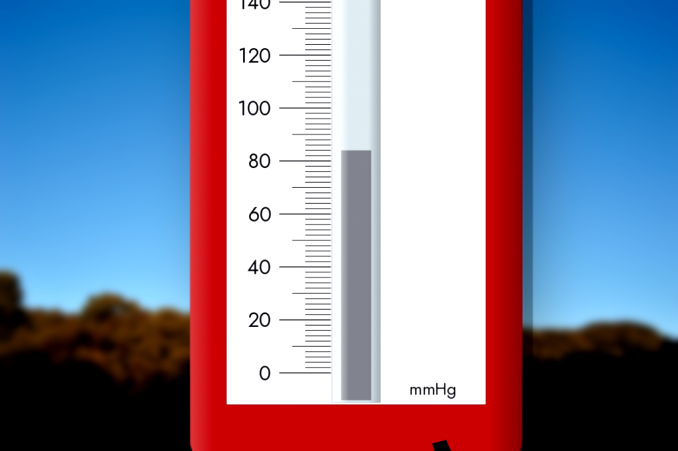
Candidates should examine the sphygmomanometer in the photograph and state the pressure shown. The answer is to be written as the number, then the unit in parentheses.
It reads 84 (mmHg)
